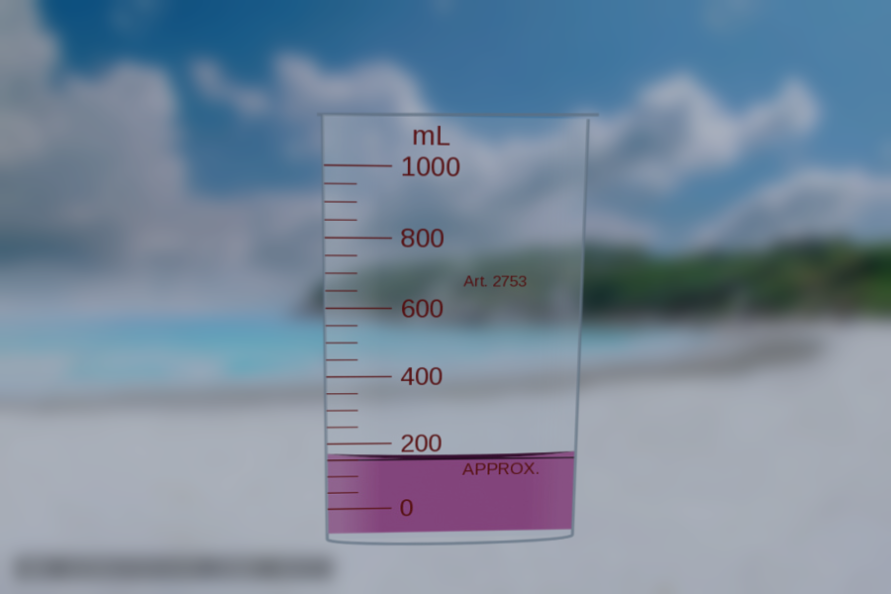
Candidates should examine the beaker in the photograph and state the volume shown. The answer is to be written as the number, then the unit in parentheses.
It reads 150 (mL)
